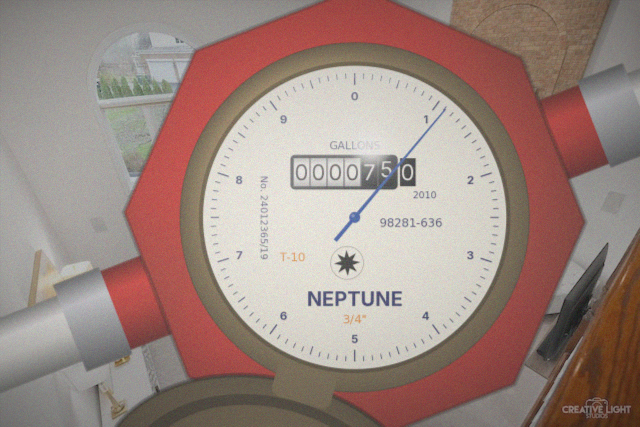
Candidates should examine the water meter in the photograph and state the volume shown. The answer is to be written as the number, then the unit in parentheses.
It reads 751.1 (gal)
